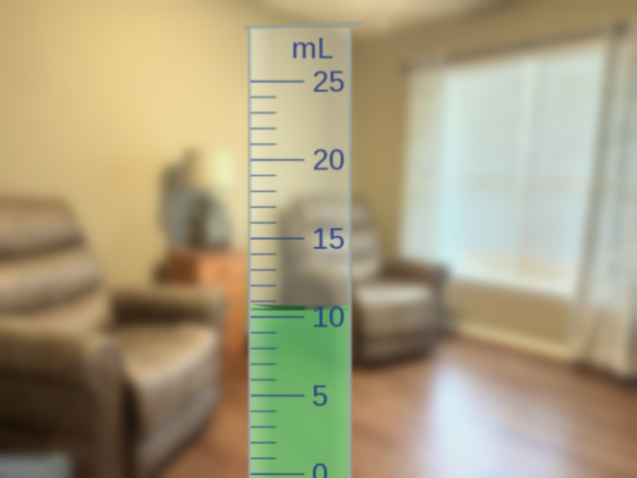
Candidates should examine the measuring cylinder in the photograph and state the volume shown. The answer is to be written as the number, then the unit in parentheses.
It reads 10.5 (mL)
